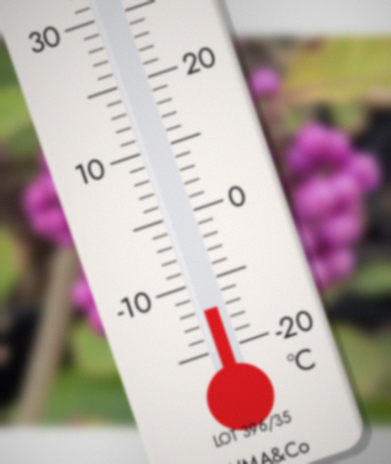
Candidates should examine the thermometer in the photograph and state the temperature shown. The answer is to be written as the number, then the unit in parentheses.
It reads -14 (°C)
